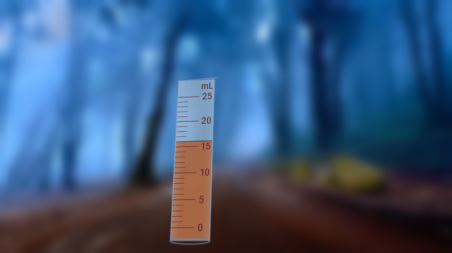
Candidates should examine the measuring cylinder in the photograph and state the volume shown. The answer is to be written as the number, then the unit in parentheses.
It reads 16 (mL)
